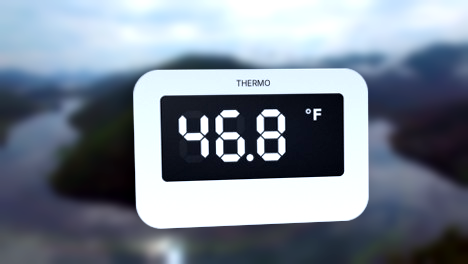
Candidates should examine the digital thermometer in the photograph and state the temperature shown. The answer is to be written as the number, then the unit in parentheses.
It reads 46.8 (°F)
